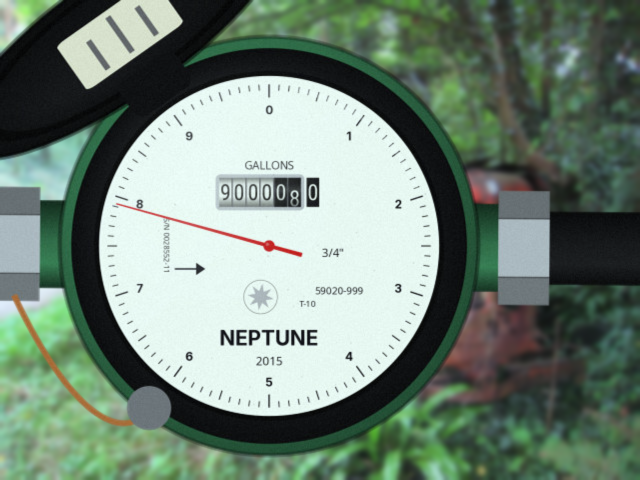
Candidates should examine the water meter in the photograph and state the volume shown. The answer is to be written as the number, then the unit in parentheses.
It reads 9000077.9 (gal)
